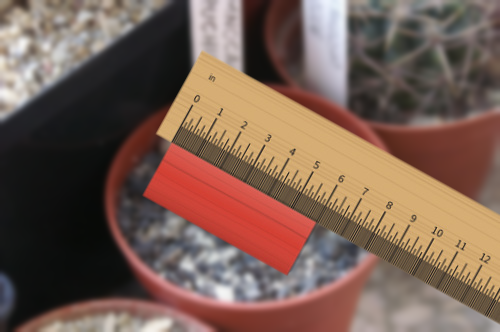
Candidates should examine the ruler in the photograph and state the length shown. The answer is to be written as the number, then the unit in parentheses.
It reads 6 (in)
